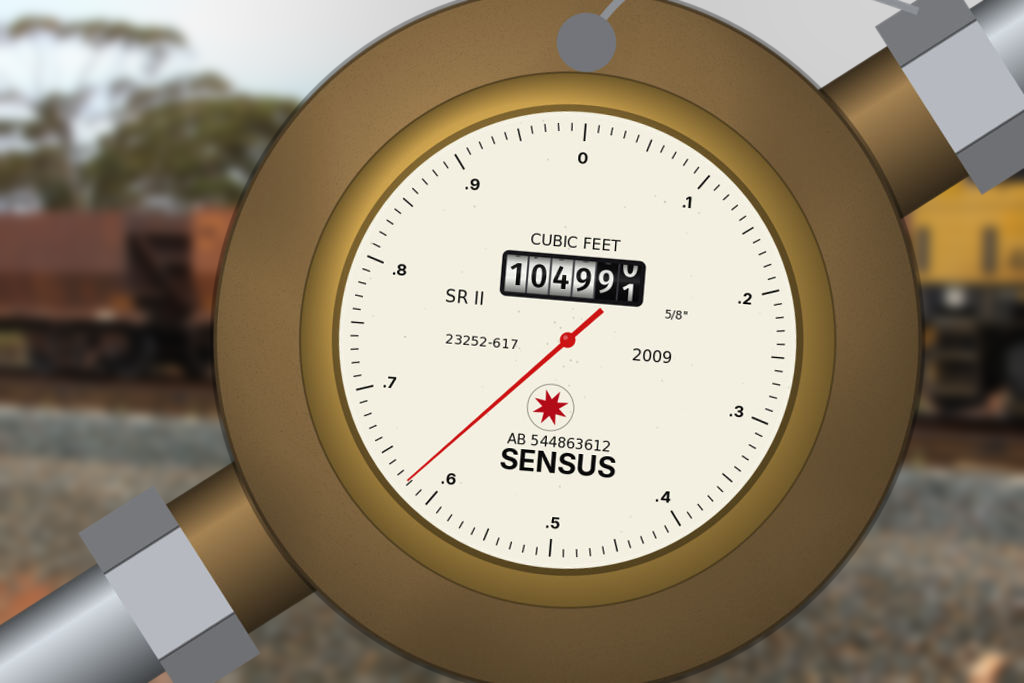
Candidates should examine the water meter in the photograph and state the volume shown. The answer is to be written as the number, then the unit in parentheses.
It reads 104990.62 (ft³)
